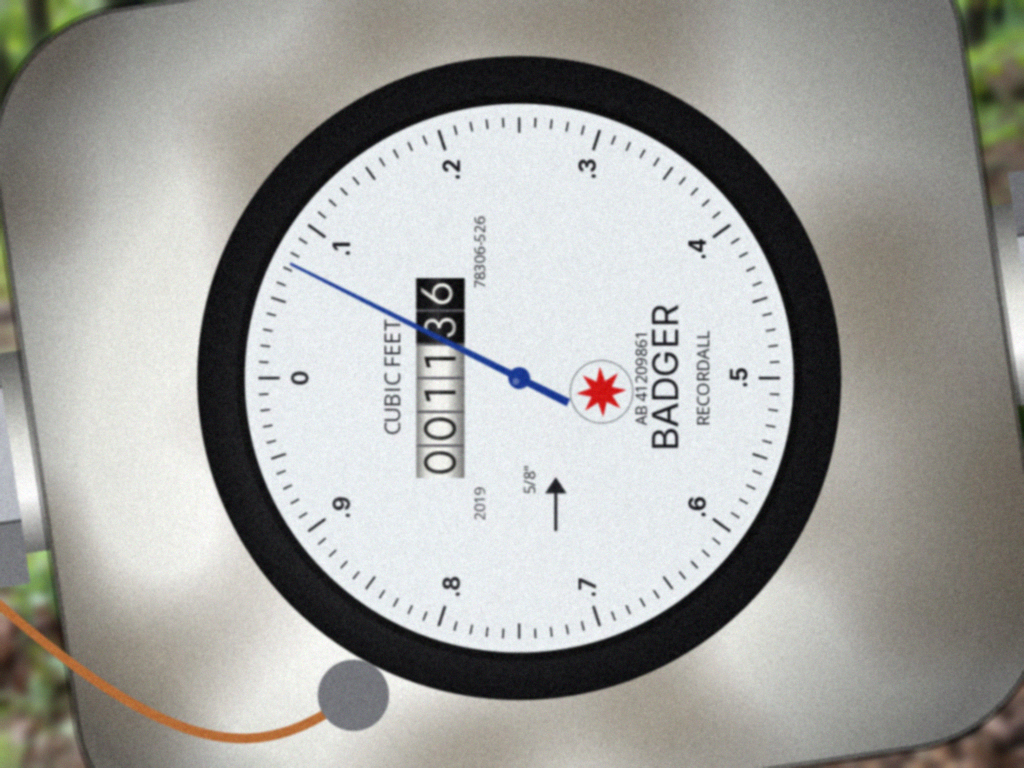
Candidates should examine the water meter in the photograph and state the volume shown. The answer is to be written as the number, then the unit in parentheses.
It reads 1136.07 (ft³)
